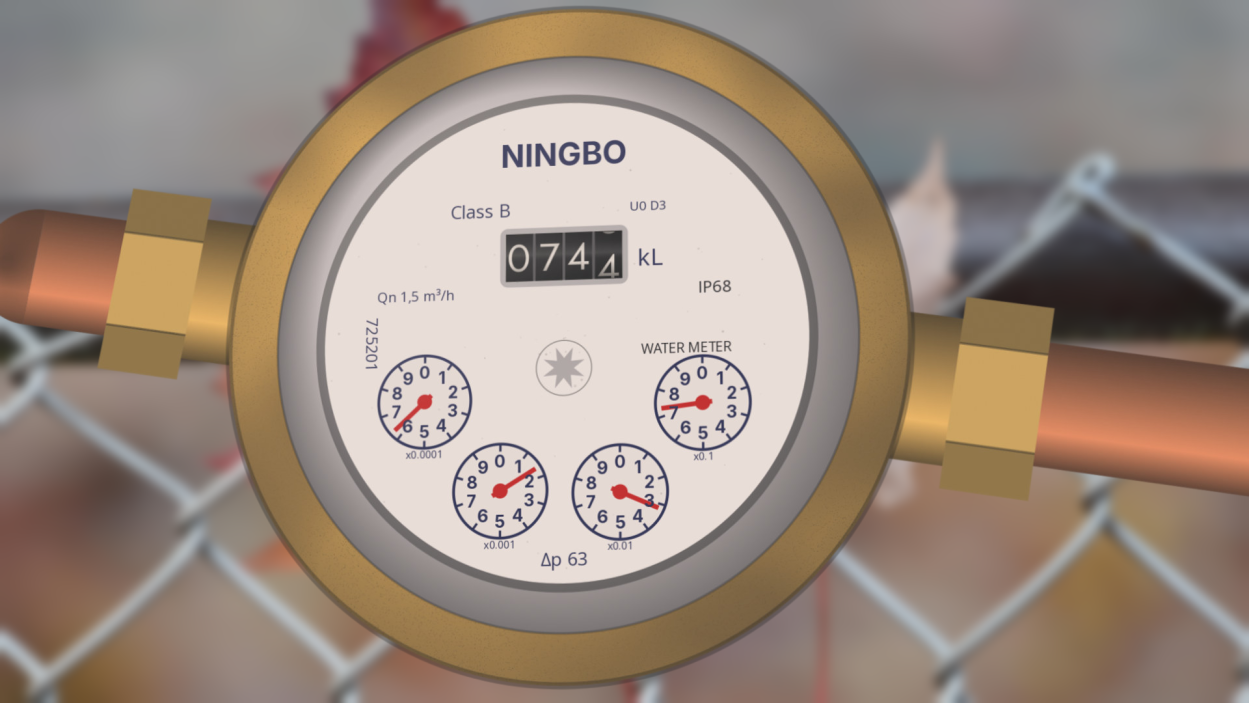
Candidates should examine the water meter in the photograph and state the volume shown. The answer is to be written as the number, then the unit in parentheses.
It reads 743.7316 (kL)
